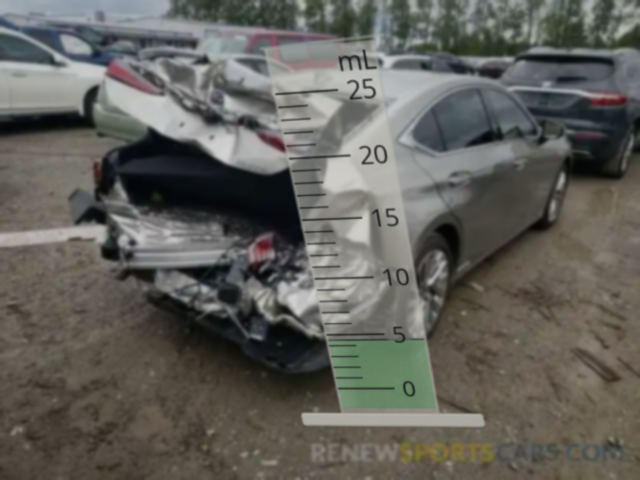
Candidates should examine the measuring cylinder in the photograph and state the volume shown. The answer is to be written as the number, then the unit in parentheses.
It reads 4.5 (mL)
